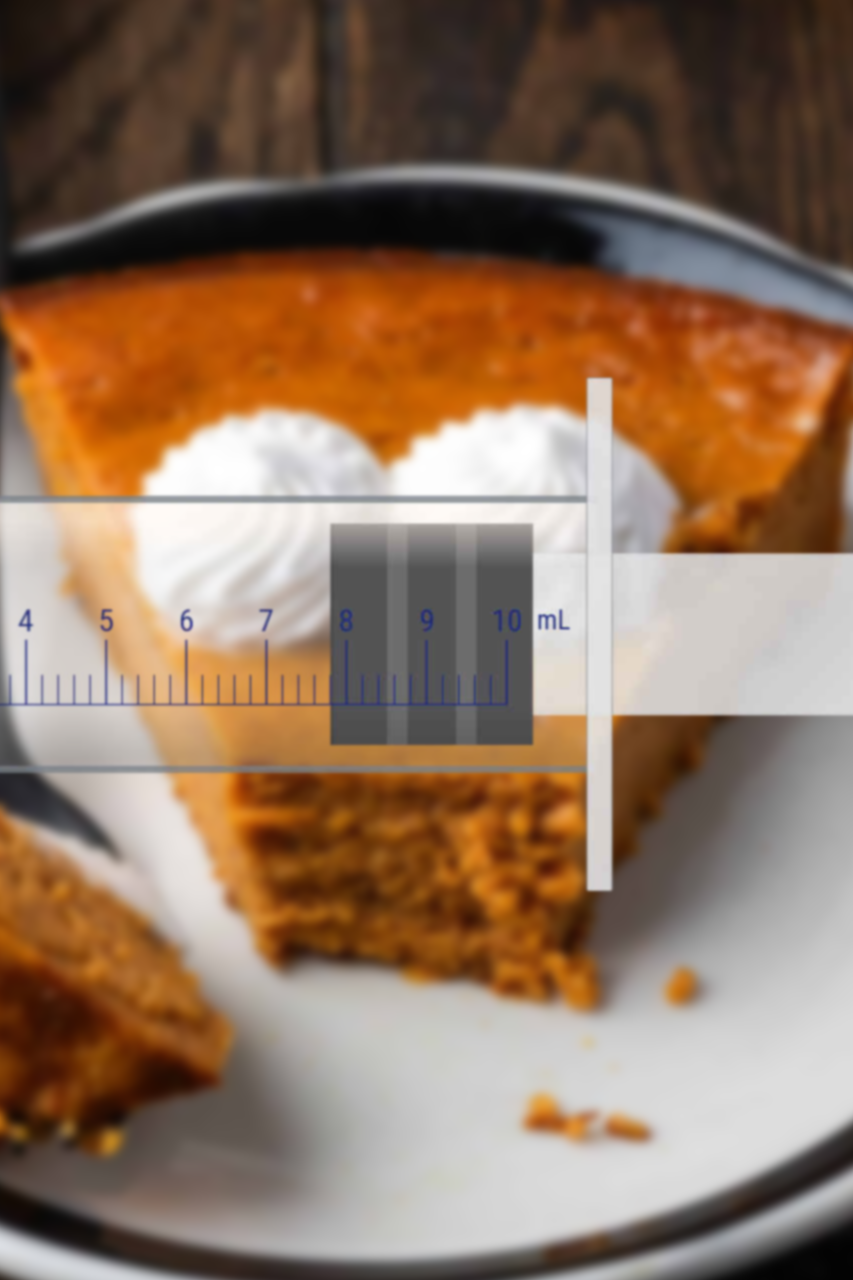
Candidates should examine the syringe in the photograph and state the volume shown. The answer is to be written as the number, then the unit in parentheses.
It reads 7.8 (mL)
